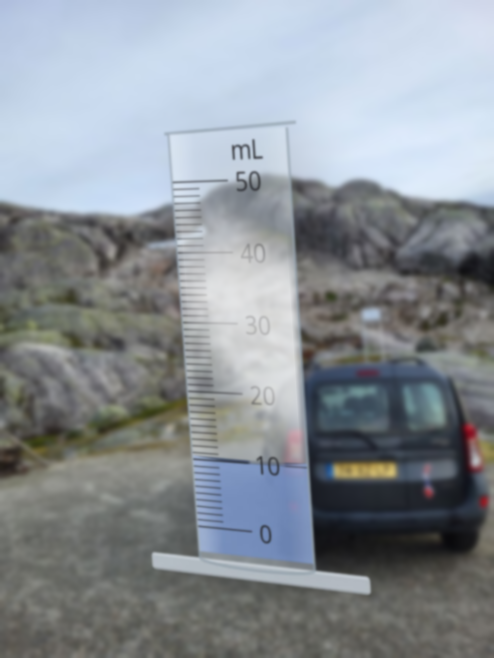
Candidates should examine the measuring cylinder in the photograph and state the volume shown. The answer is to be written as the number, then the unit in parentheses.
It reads 10 (mL)
